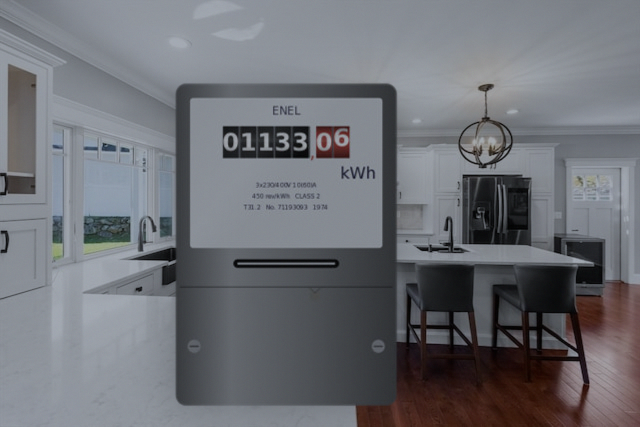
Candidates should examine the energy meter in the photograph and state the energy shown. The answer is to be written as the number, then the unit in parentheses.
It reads 1133.06 (kWh)
